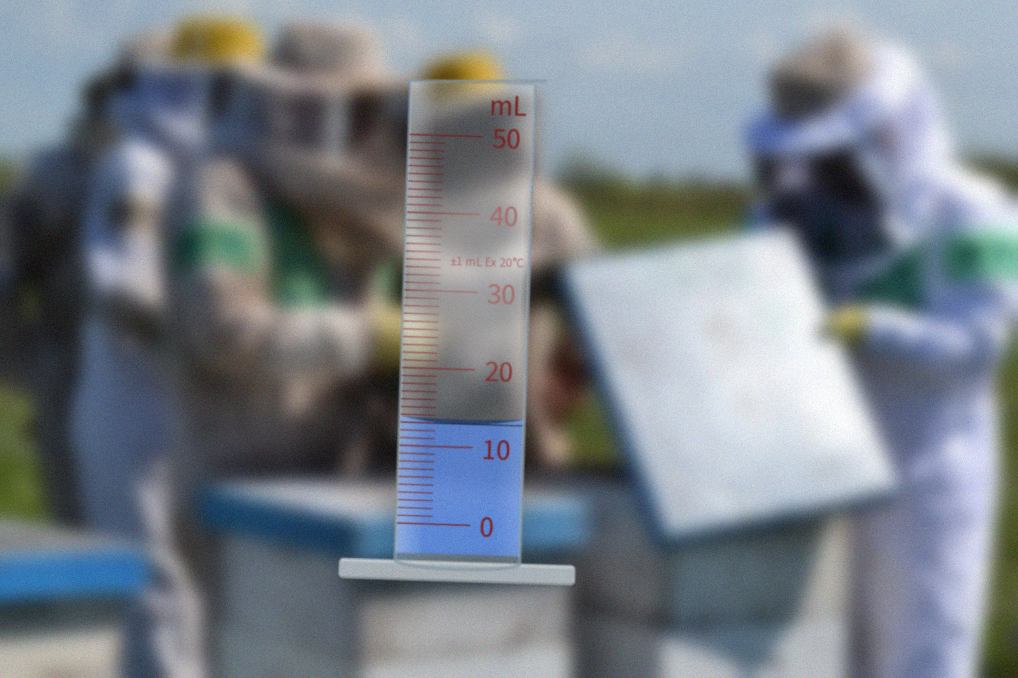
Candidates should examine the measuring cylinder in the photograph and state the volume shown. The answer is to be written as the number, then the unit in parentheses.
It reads 13 (mL)
